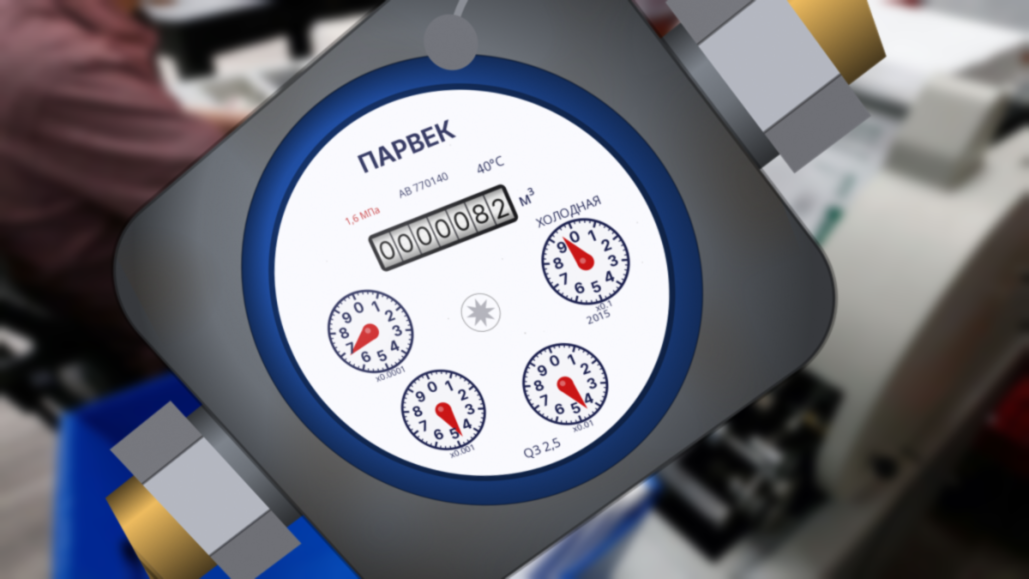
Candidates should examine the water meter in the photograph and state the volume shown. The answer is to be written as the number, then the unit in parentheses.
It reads 81.9446 (m³)
